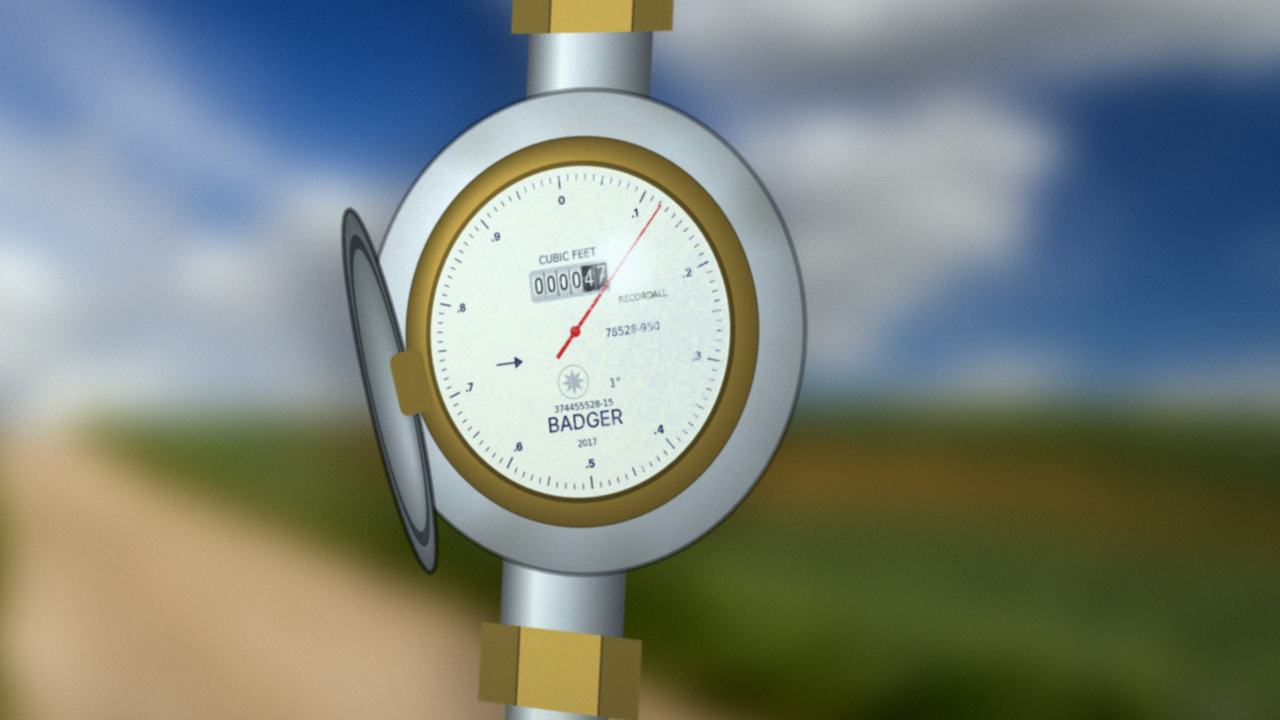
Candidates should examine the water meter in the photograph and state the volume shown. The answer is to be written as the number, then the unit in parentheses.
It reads 47.12 (ft³)
